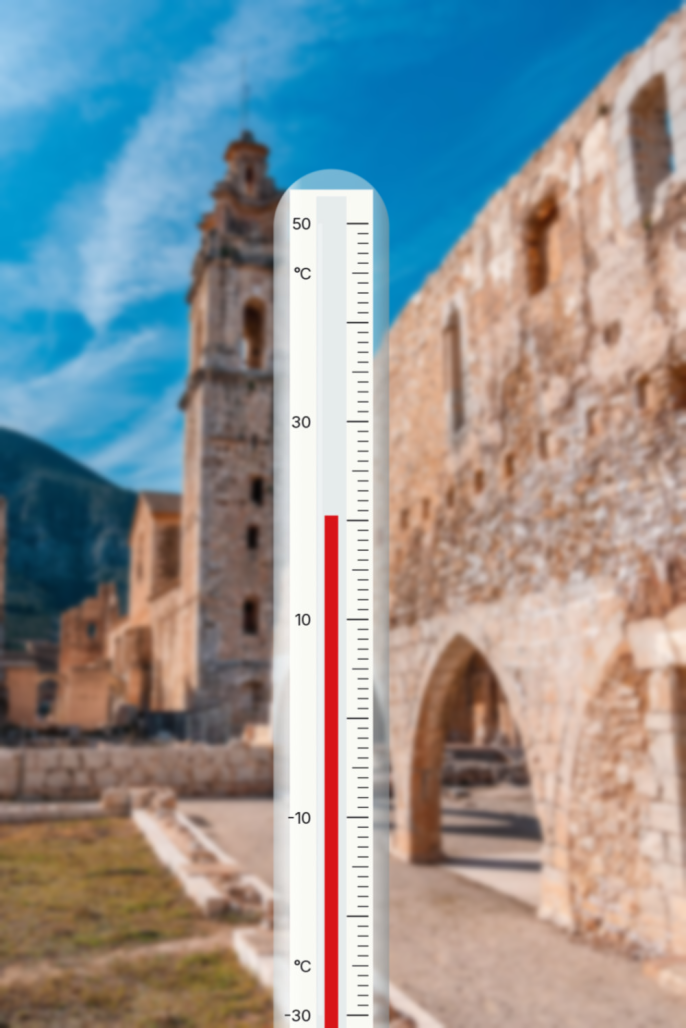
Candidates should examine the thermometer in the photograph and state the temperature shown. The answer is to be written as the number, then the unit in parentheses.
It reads 20.5 (°C)
